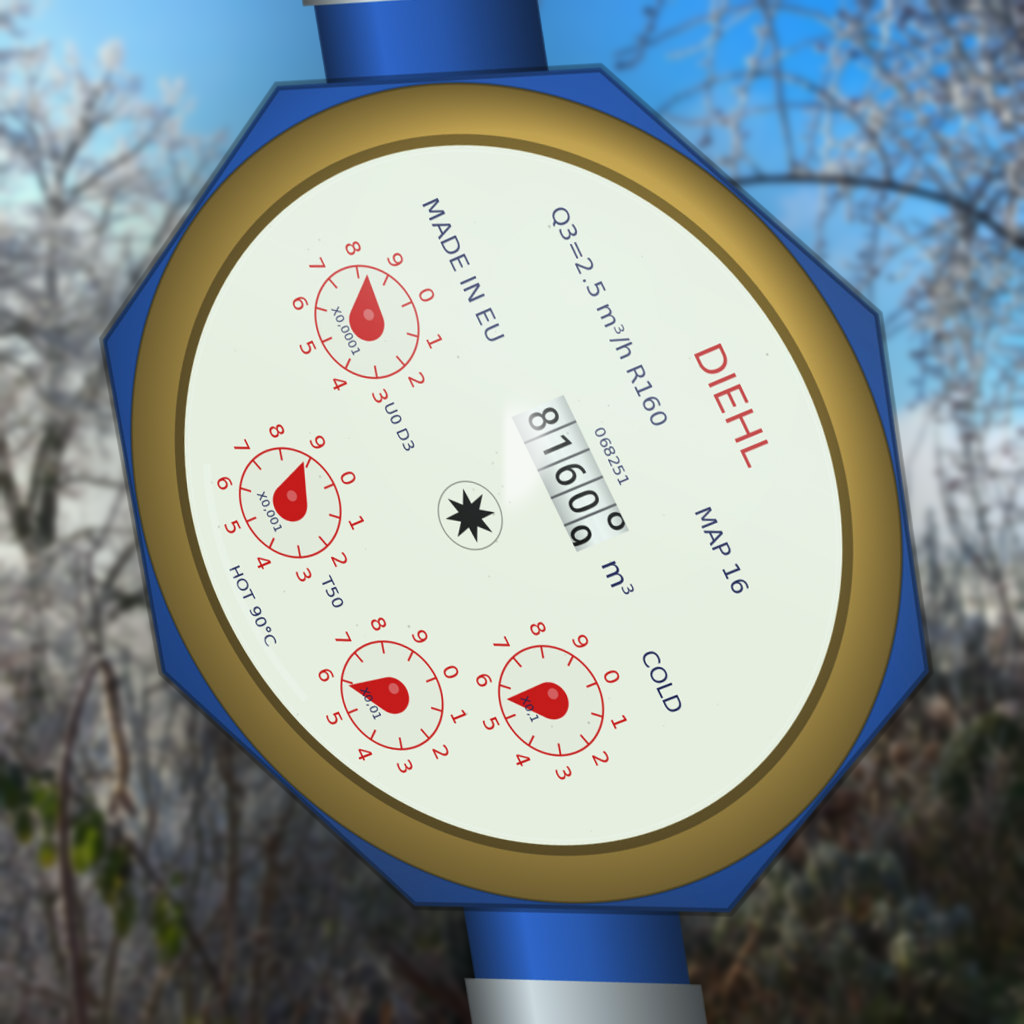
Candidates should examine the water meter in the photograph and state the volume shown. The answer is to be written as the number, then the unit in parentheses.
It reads 81608.5588 (m³)
